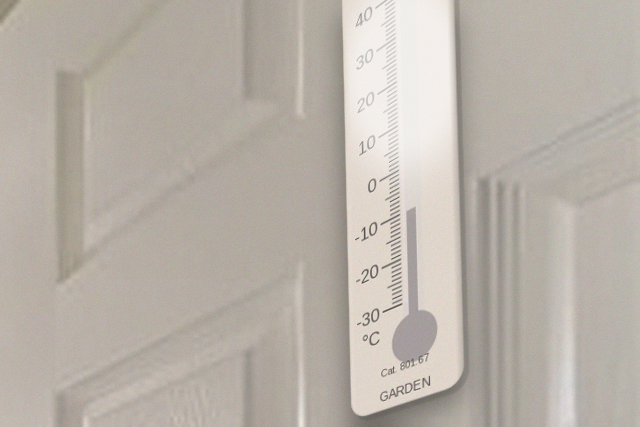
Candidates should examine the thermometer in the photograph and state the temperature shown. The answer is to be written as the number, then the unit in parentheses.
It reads -10 (°C)
